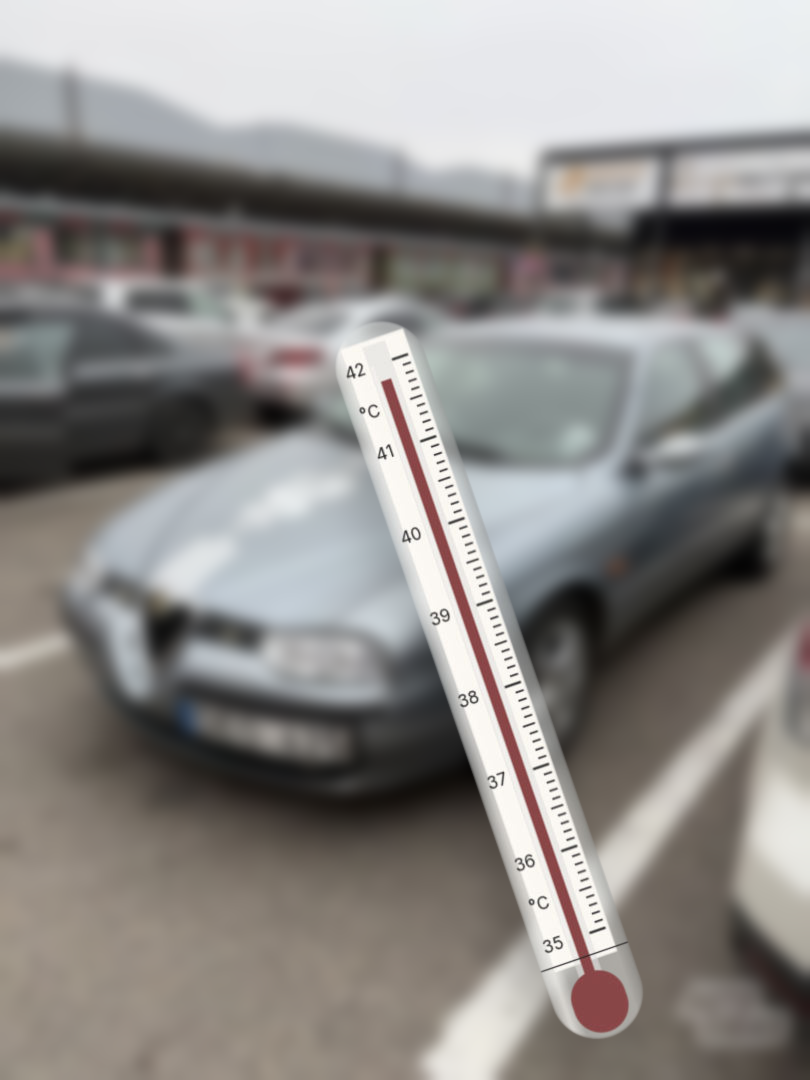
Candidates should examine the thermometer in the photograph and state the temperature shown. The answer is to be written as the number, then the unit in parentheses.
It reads 41.8 (°C)
